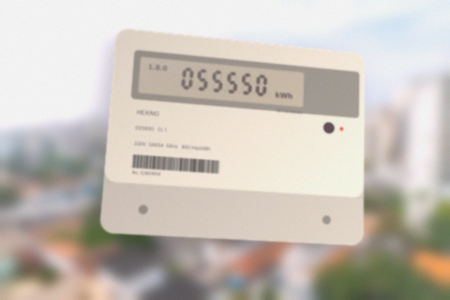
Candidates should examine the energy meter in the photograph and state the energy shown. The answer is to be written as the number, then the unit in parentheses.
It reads 55550 (kWh)
